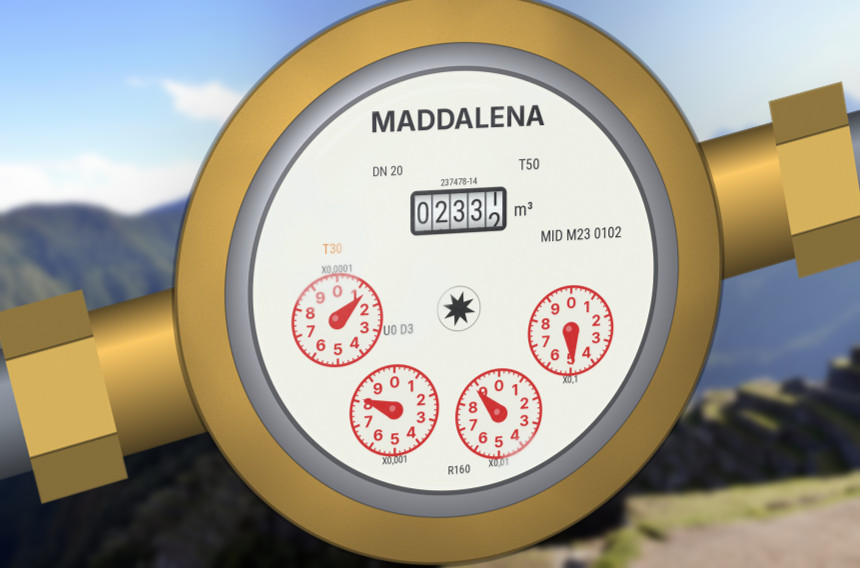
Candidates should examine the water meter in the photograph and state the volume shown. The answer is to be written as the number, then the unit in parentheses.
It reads 2331.4881 (m³)
